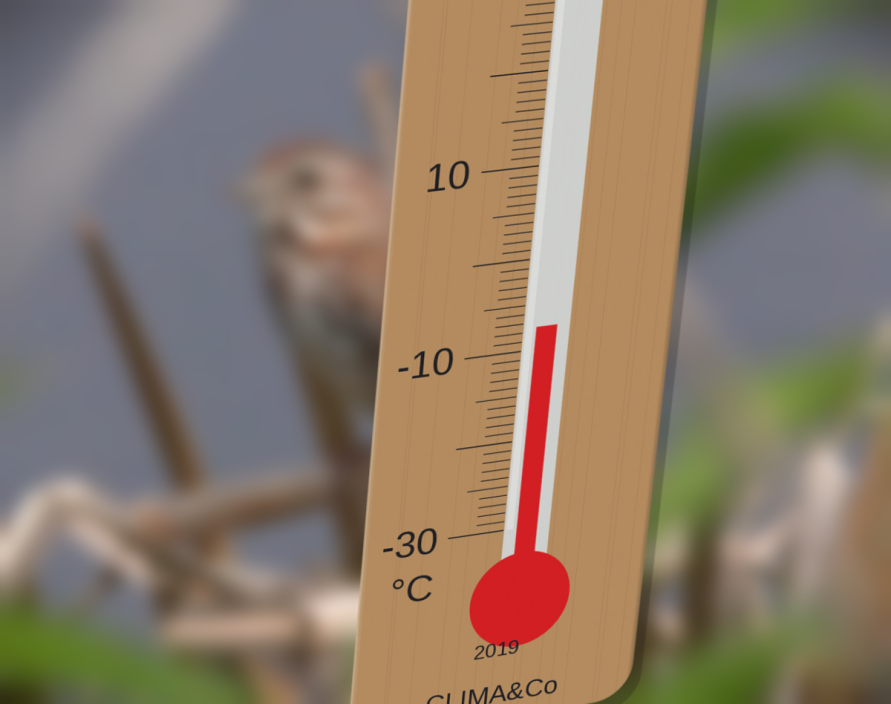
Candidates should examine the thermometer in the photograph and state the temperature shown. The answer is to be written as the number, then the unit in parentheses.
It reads -7.5 (°C)
